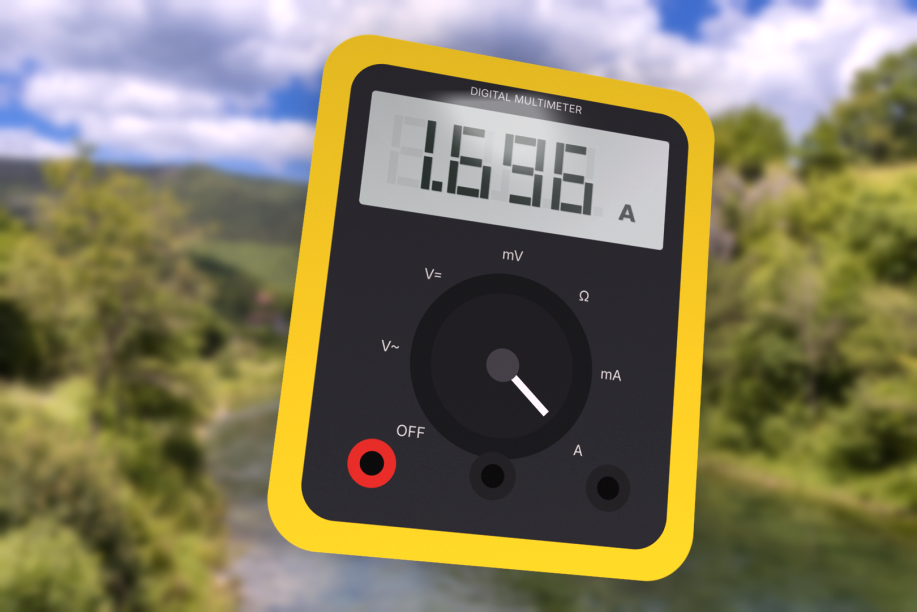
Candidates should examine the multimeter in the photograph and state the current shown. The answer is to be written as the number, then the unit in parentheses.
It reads 1.696 (A)
